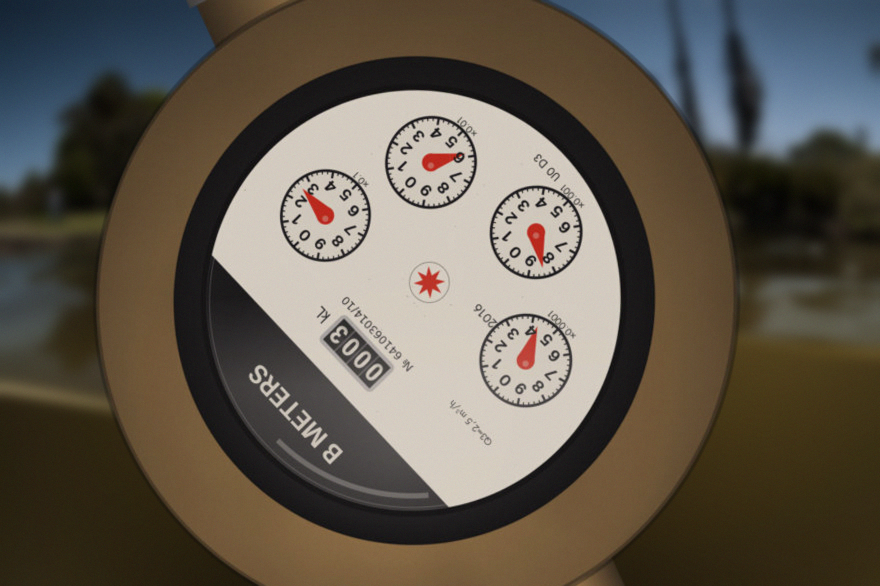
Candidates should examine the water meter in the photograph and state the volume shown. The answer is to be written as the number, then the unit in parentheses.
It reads 3.2584 (kL)
